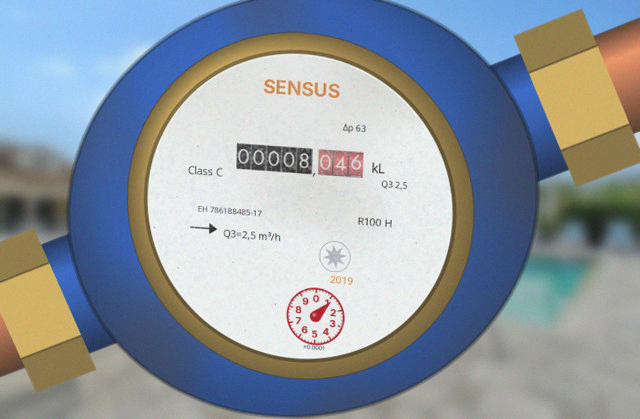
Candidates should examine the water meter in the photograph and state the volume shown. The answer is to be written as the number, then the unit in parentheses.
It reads 8.0461 (kL)
